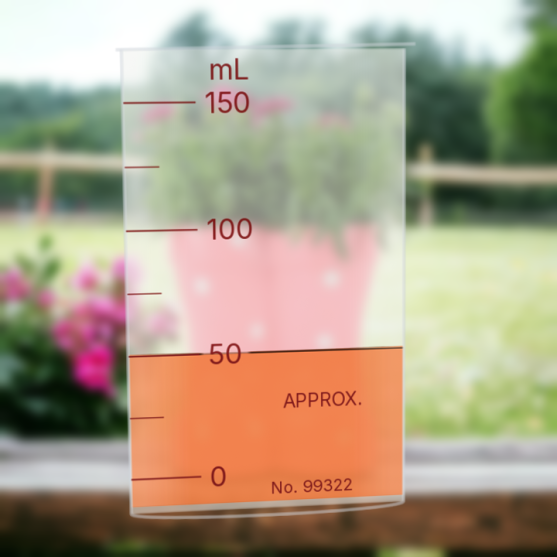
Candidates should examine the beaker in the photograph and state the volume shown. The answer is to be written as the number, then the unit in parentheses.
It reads 50 (mL)
